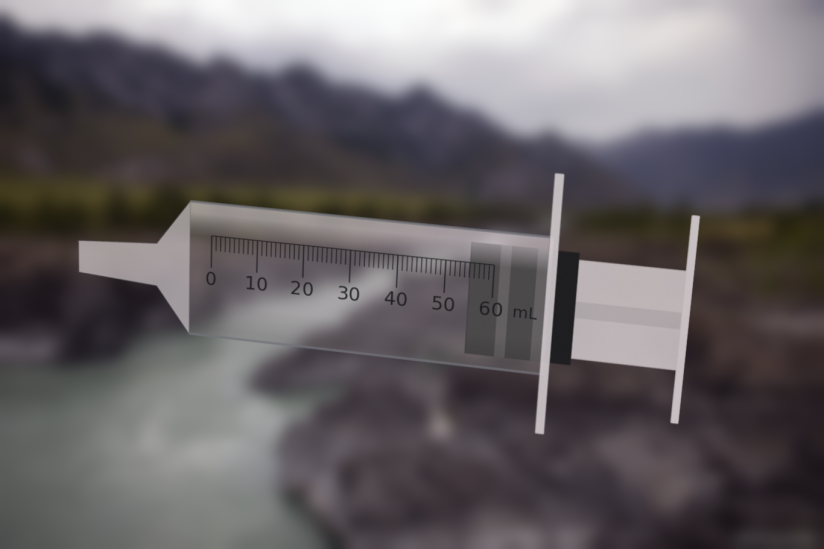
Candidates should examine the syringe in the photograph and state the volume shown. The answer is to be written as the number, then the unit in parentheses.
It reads 55 (mL)
